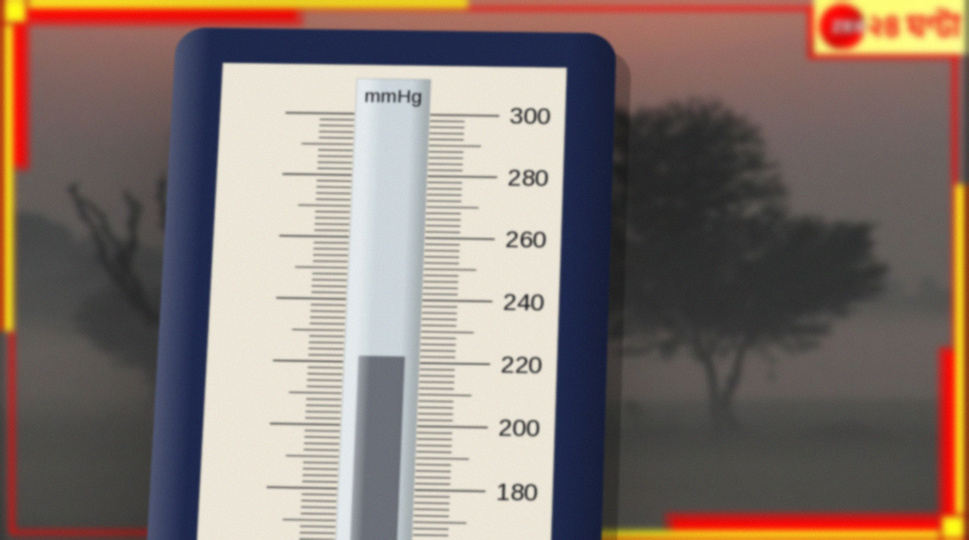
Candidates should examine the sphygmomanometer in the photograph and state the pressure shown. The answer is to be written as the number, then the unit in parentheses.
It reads 222 (mmHg)
